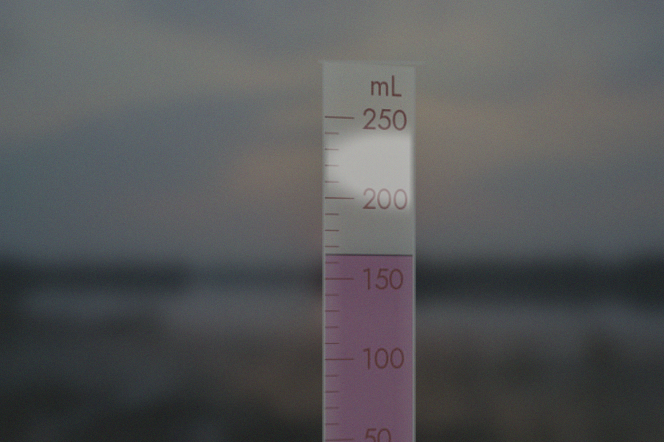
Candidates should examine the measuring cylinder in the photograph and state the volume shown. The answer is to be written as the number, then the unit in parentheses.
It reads 165 (mL)
